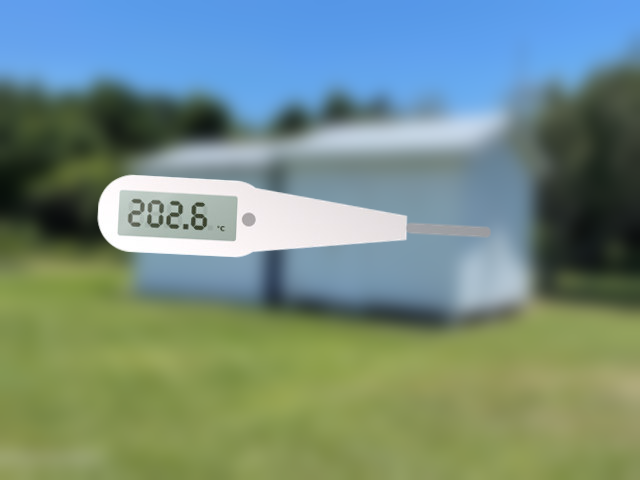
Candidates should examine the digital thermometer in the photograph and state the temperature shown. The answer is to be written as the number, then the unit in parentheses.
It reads 202.6 (°C)
